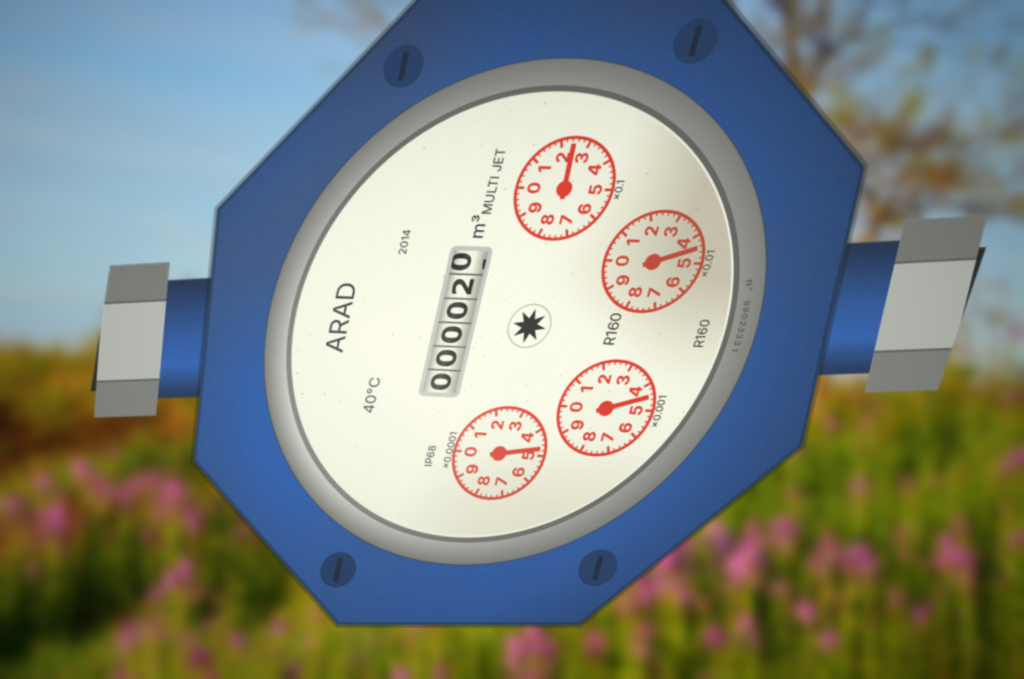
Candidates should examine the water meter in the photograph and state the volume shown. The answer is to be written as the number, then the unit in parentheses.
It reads 20.2444 (m³)
